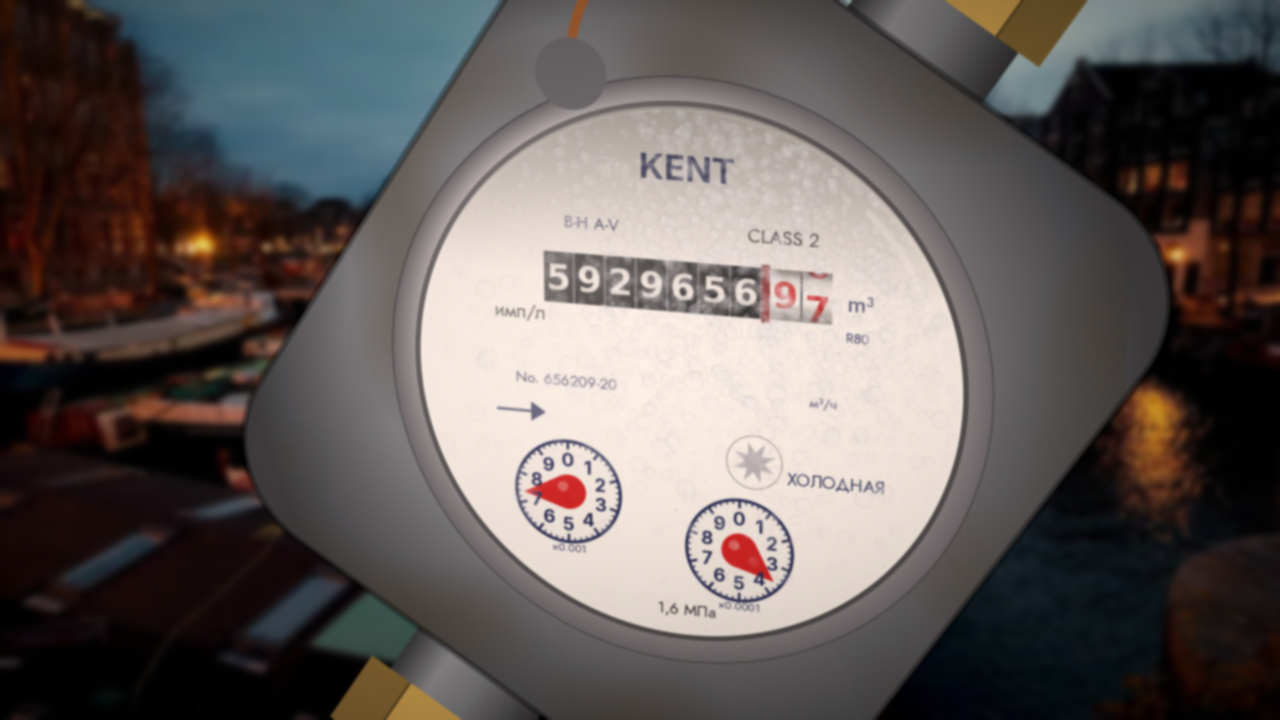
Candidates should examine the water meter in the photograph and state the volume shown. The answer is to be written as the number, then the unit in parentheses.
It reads 5929656.9673 (m³)
